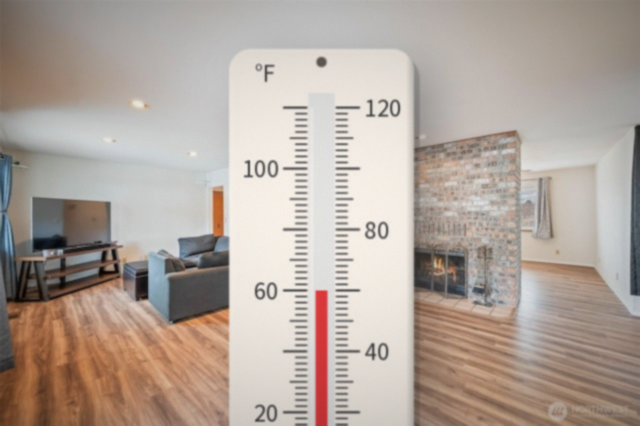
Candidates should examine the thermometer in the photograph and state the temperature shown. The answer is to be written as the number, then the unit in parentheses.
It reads 60 (°F)
